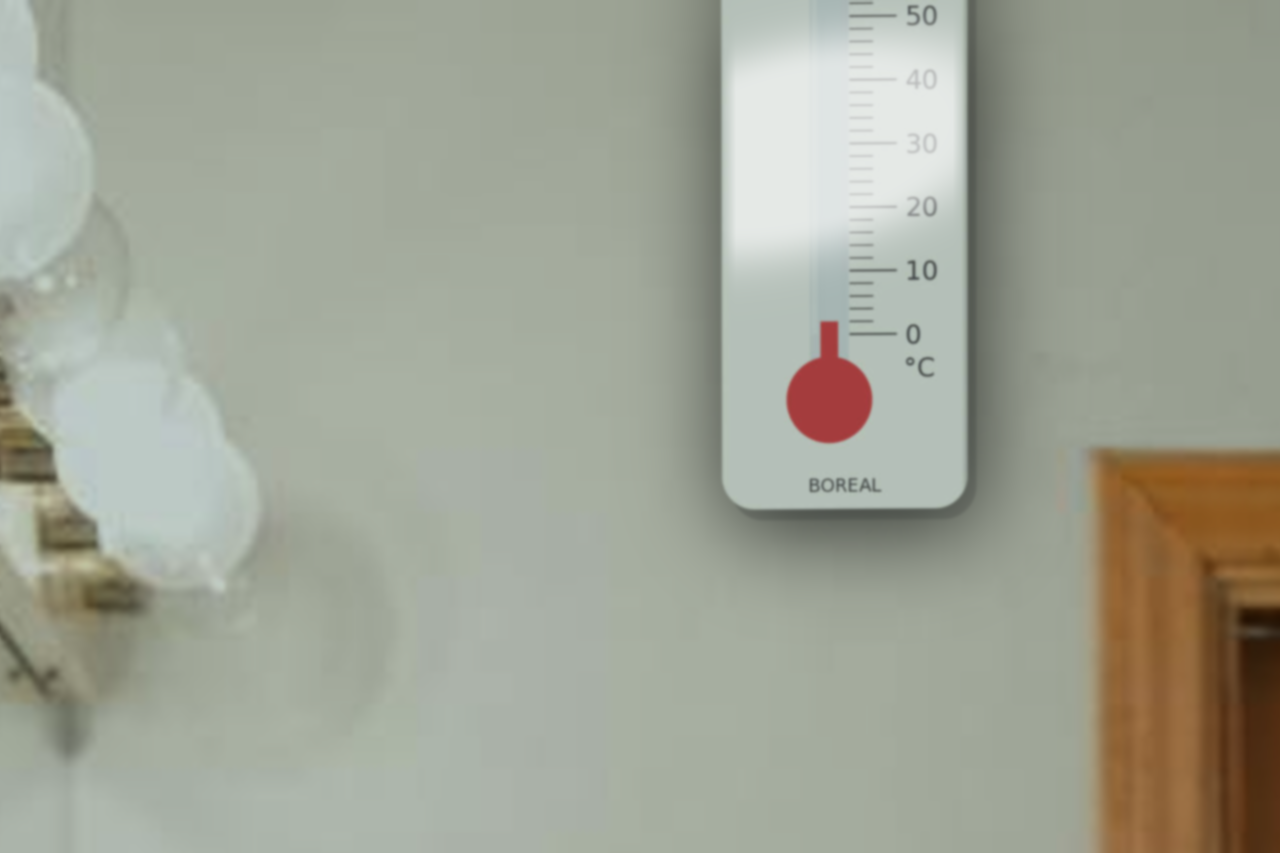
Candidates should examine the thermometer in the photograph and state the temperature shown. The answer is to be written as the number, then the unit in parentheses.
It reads 2 (°C)
